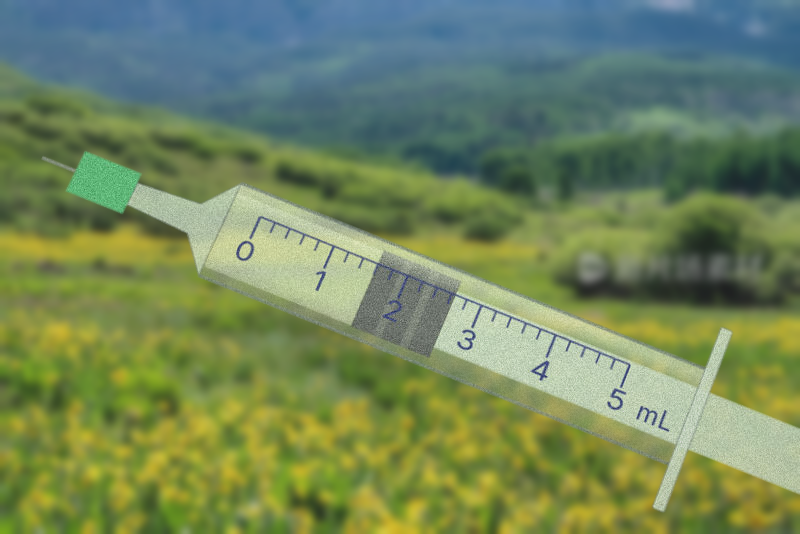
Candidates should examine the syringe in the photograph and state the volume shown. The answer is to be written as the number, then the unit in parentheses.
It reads 1.6 (mL)
